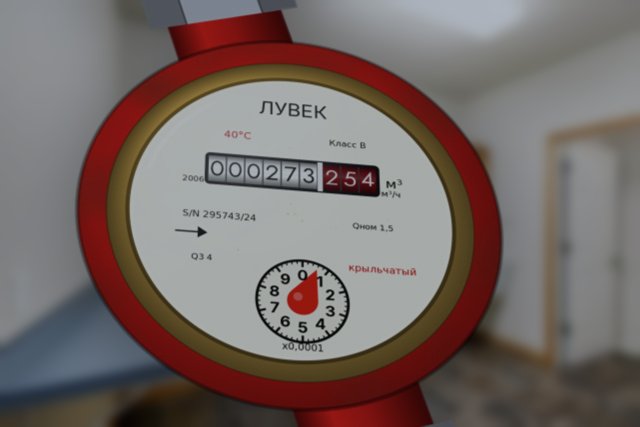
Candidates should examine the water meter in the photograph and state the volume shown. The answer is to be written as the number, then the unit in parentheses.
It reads 273.2540 (m³)
